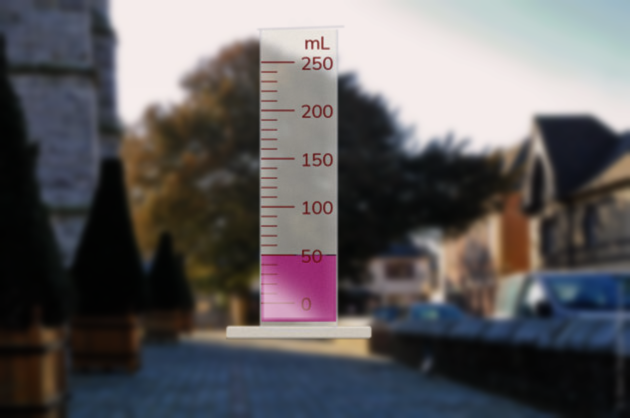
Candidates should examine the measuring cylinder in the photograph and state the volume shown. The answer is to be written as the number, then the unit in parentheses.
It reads 50 (mL)
